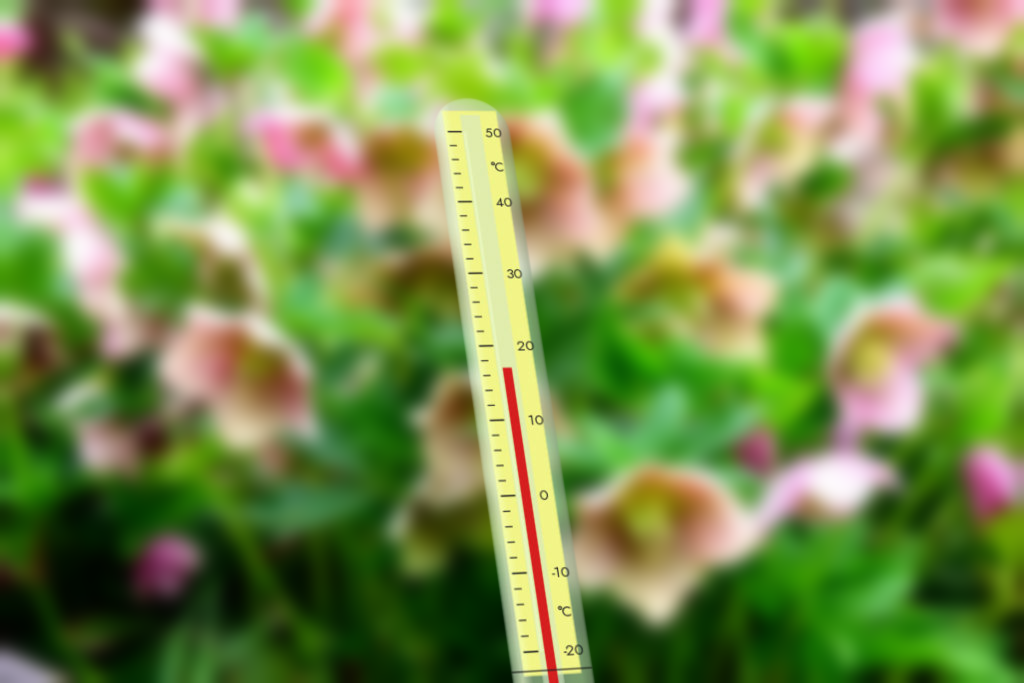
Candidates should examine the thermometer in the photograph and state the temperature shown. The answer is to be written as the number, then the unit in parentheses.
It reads 17 (°C)
